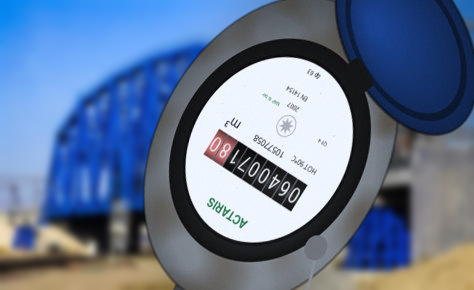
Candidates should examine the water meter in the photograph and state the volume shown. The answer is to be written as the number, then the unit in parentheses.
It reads 640071.80 (m³)
